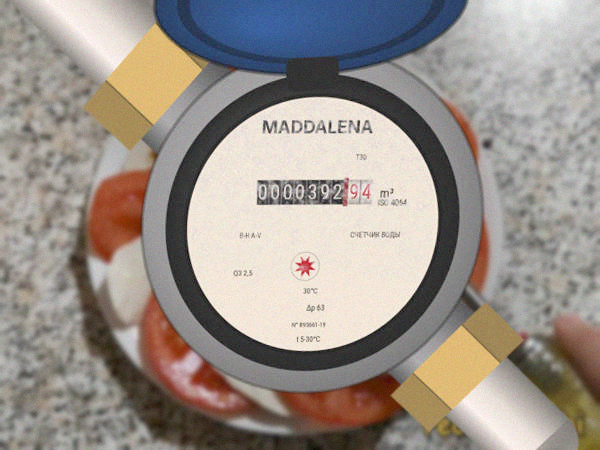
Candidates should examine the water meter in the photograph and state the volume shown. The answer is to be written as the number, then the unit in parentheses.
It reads 392.94 (m³)
